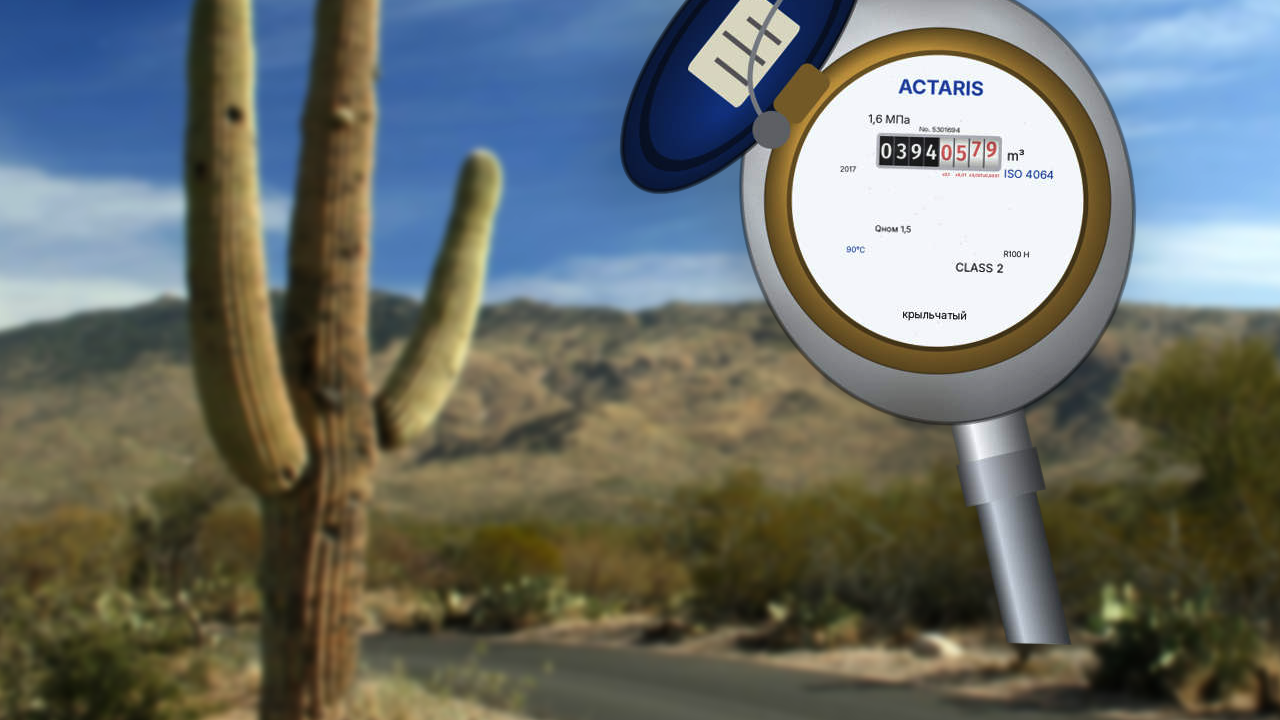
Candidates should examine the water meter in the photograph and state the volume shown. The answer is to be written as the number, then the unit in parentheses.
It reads 394.0579 (m³)
